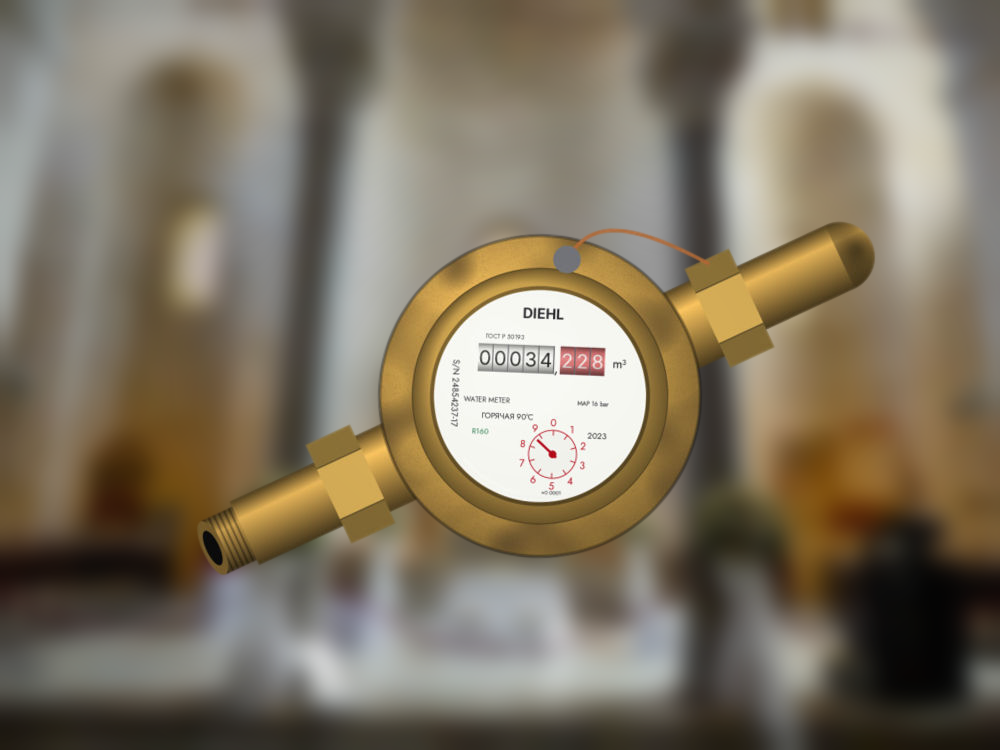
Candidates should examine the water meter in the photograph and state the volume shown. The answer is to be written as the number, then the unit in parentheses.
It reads 34.2288 (m³)
